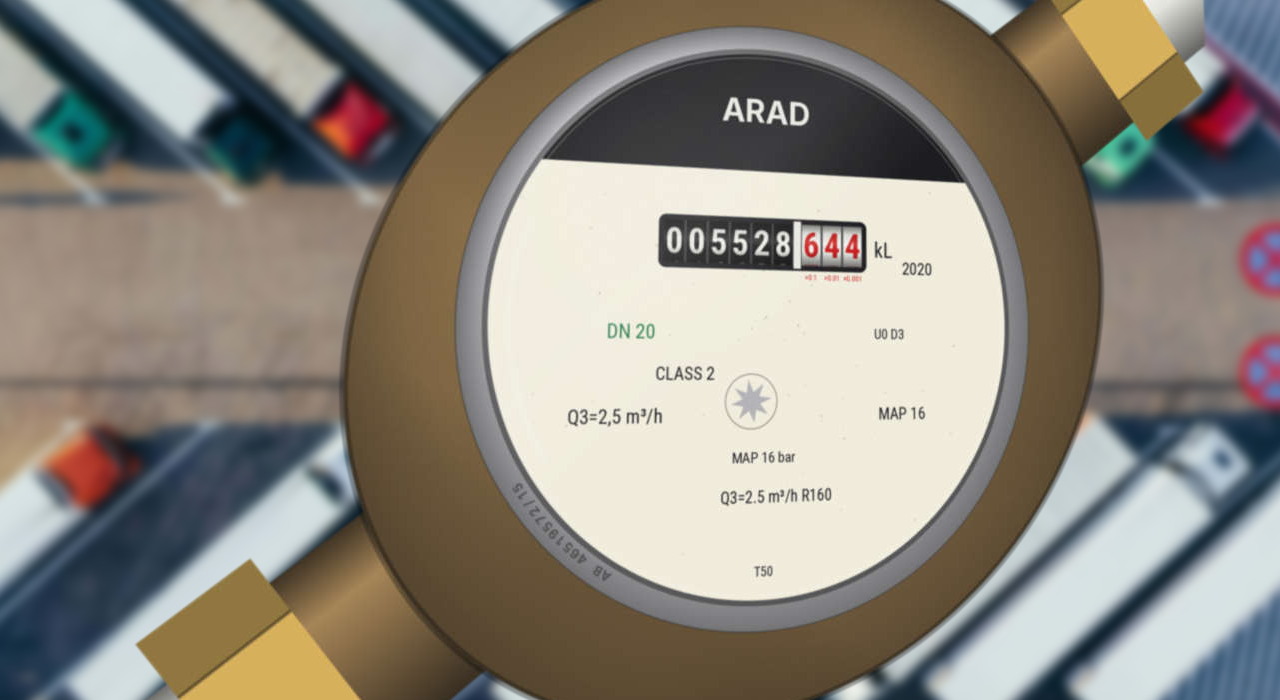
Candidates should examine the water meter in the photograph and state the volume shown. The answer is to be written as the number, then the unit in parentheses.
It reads 5528.644 (kL)
